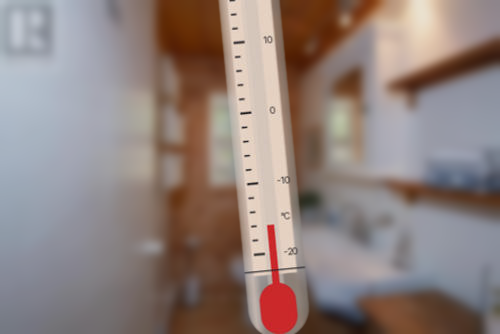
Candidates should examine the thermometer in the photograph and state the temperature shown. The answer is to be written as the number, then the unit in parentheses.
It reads -16 (°C)
